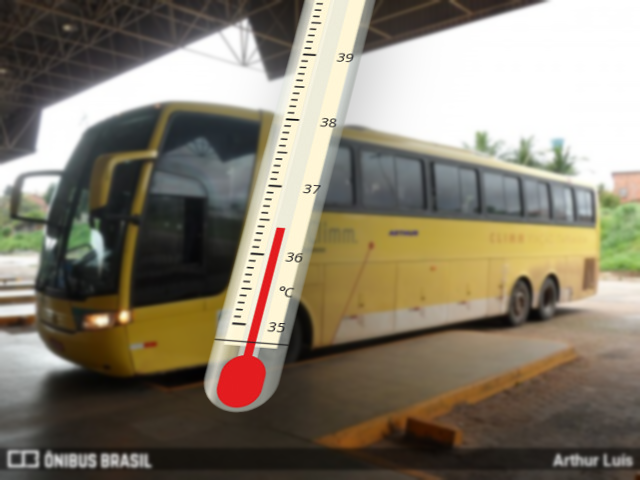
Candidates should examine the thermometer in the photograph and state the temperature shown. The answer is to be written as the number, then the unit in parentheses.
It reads 36.4 (°C)
